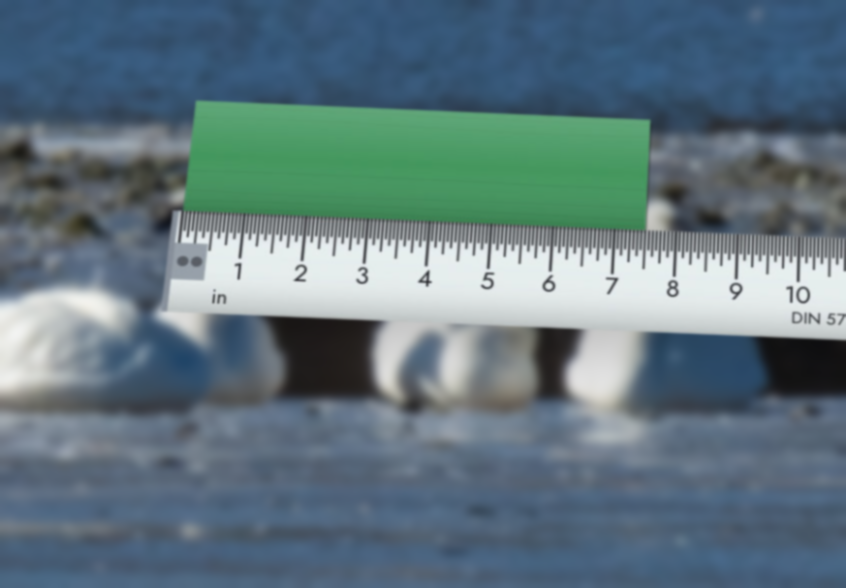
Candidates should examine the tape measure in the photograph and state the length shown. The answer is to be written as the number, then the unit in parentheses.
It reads 7.5 (in)
